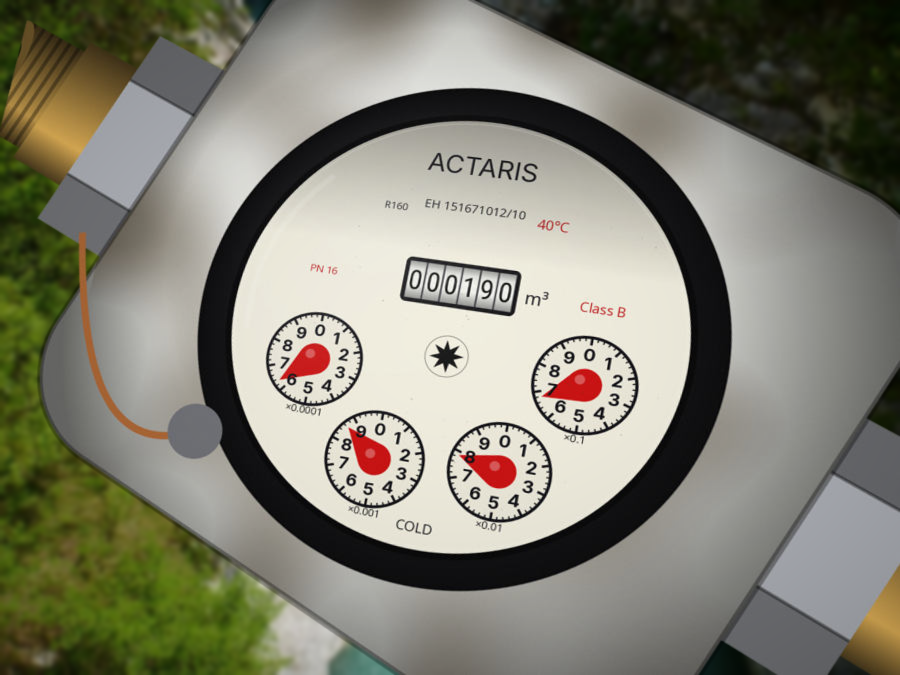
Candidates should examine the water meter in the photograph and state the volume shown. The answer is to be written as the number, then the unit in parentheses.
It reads 190.6786 (m³)
